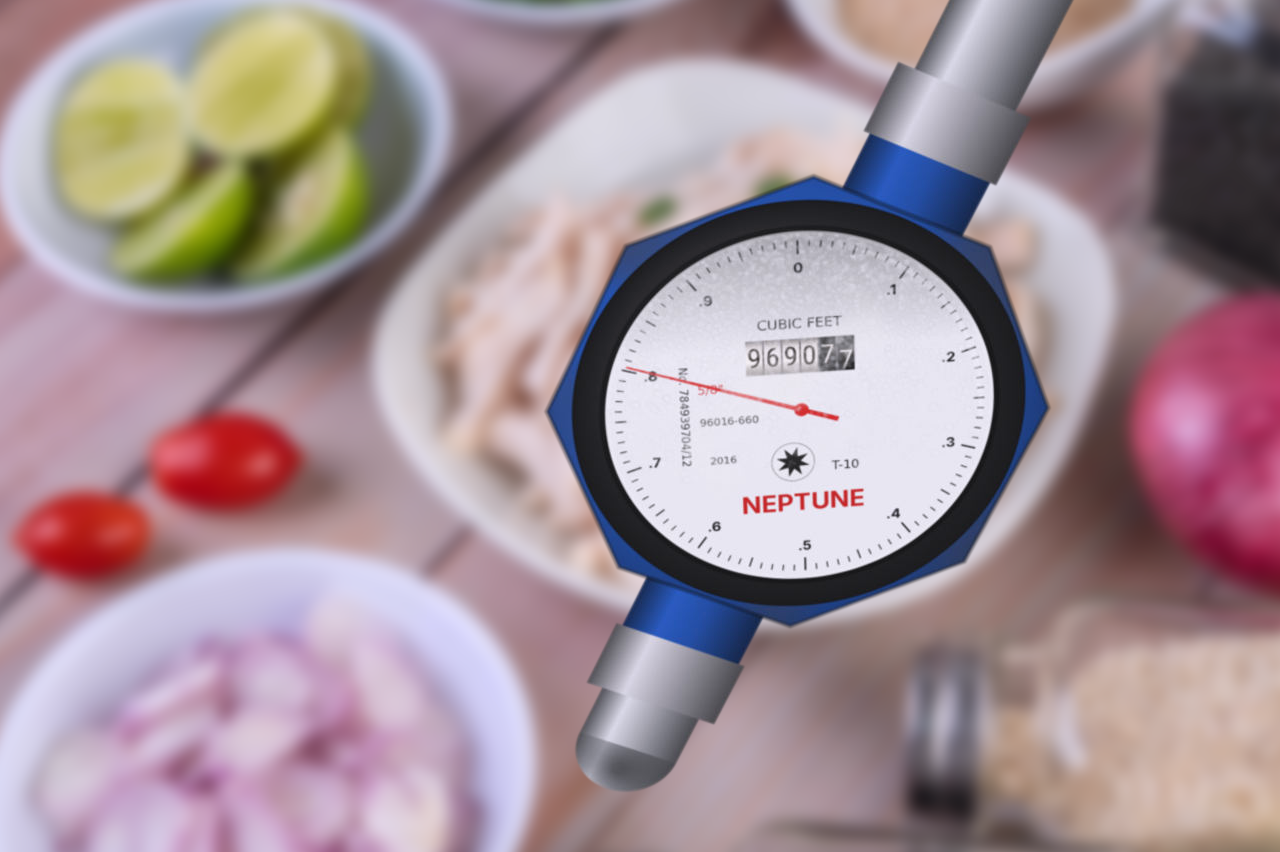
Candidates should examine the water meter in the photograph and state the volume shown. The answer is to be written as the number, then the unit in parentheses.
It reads 969076.80 (ft³)
